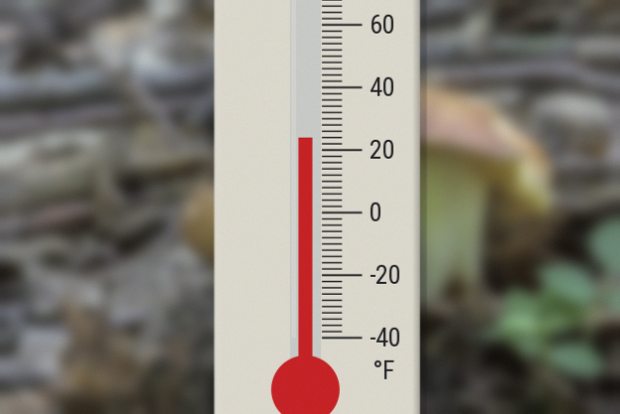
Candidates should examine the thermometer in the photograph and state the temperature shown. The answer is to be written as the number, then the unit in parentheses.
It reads 24 (°F)
